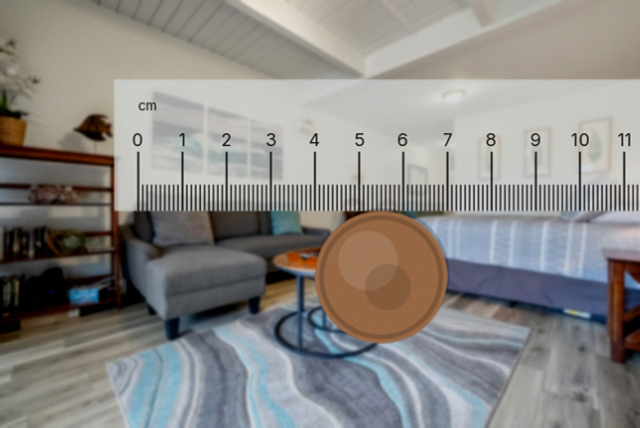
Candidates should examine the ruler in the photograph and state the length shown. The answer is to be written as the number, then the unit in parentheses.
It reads 3 (cm)
